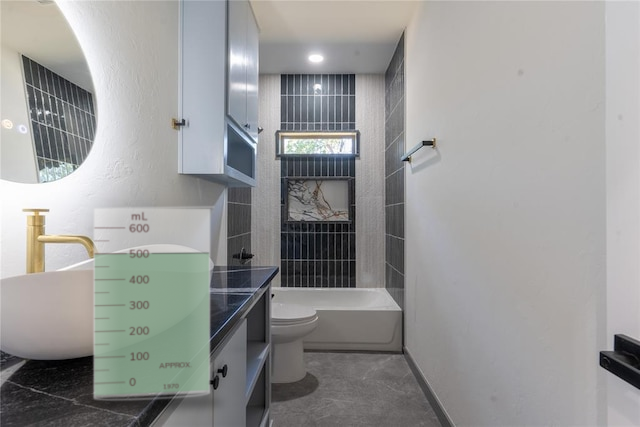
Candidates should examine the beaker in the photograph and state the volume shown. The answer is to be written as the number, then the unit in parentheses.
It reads 500 (mL)
